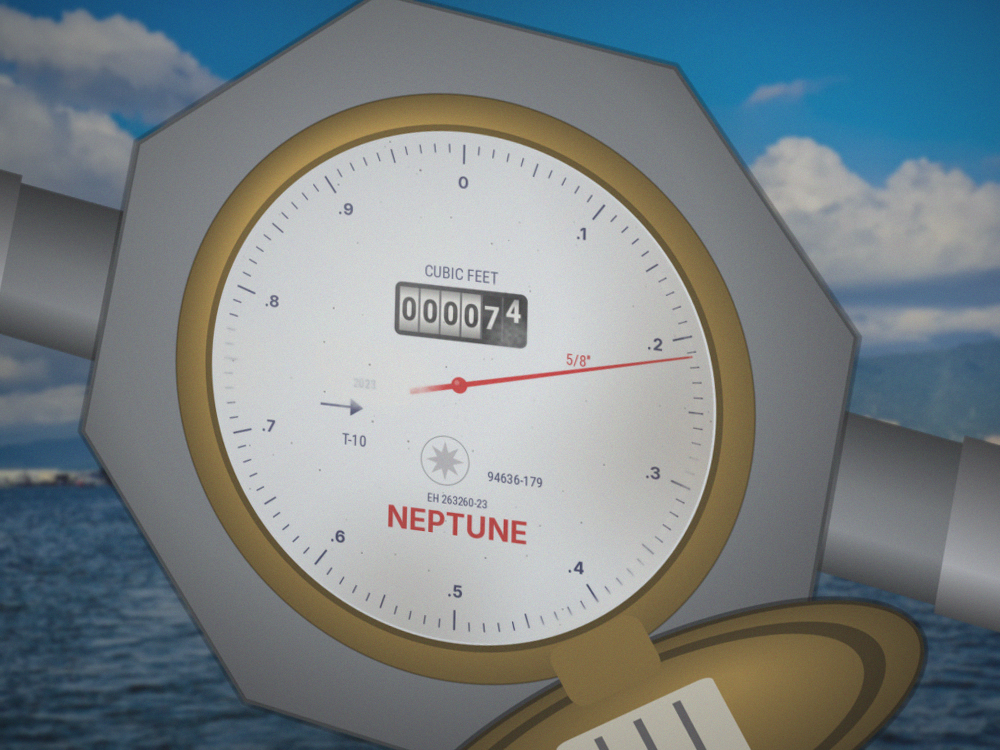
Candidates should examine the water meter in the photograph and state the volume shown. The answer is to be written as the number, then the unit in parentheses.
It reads 74.21 (ft³)
